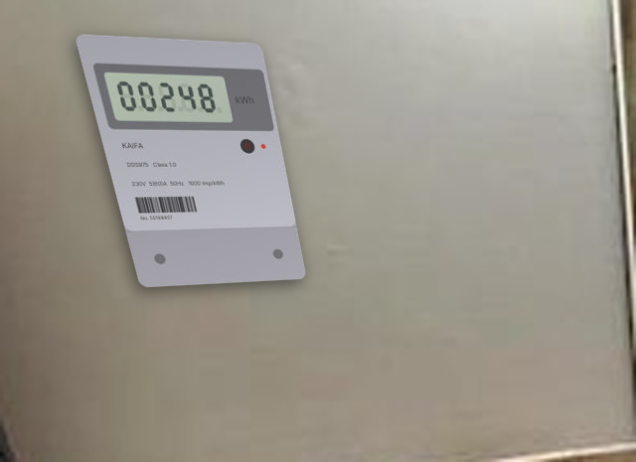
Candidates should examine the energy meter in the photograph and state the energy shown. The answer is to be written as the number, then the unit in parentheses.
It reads 248 (kWh)
